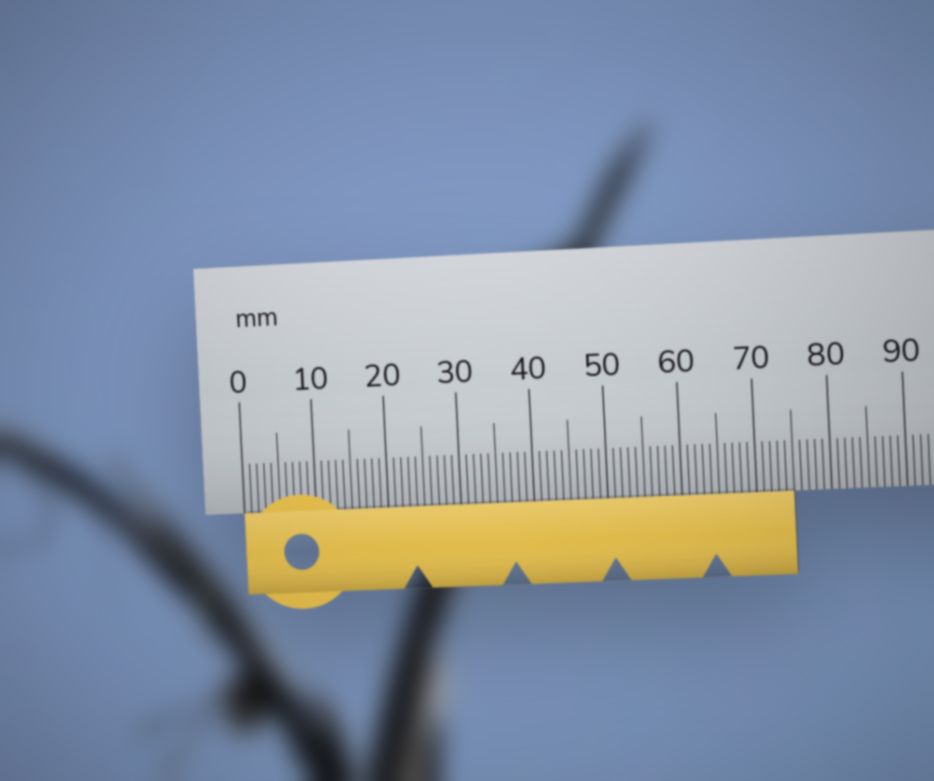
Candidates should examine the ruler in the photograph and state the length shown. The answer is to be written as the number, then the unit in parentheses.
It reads 75 (mm)
